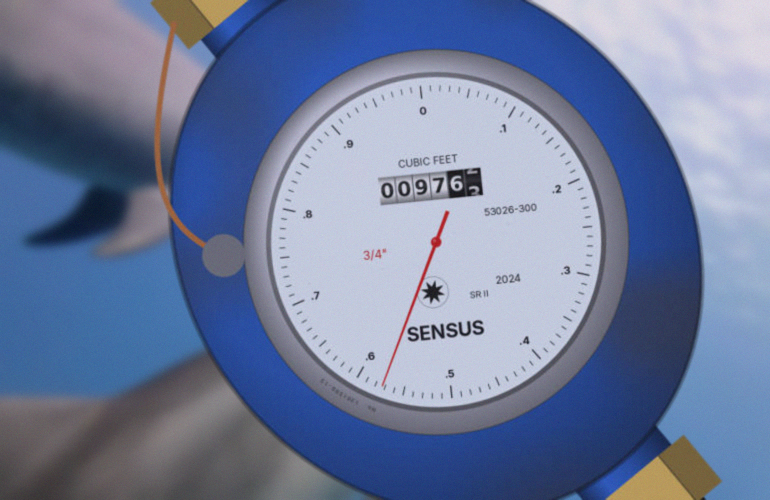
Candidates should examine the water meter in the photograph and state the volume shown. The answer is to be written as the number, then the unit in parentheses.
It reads 9762.57 (ft³)
